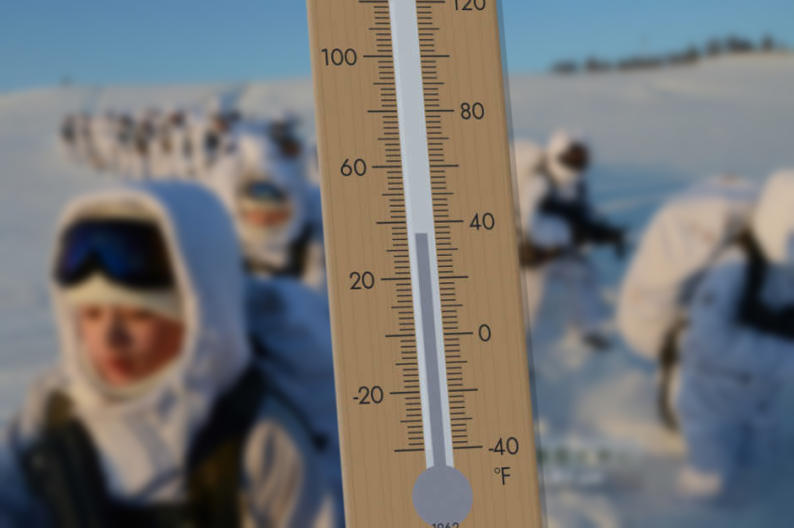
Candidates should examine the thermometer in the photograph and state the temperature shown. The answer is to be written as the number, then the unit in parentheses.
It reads 36 (°F)
